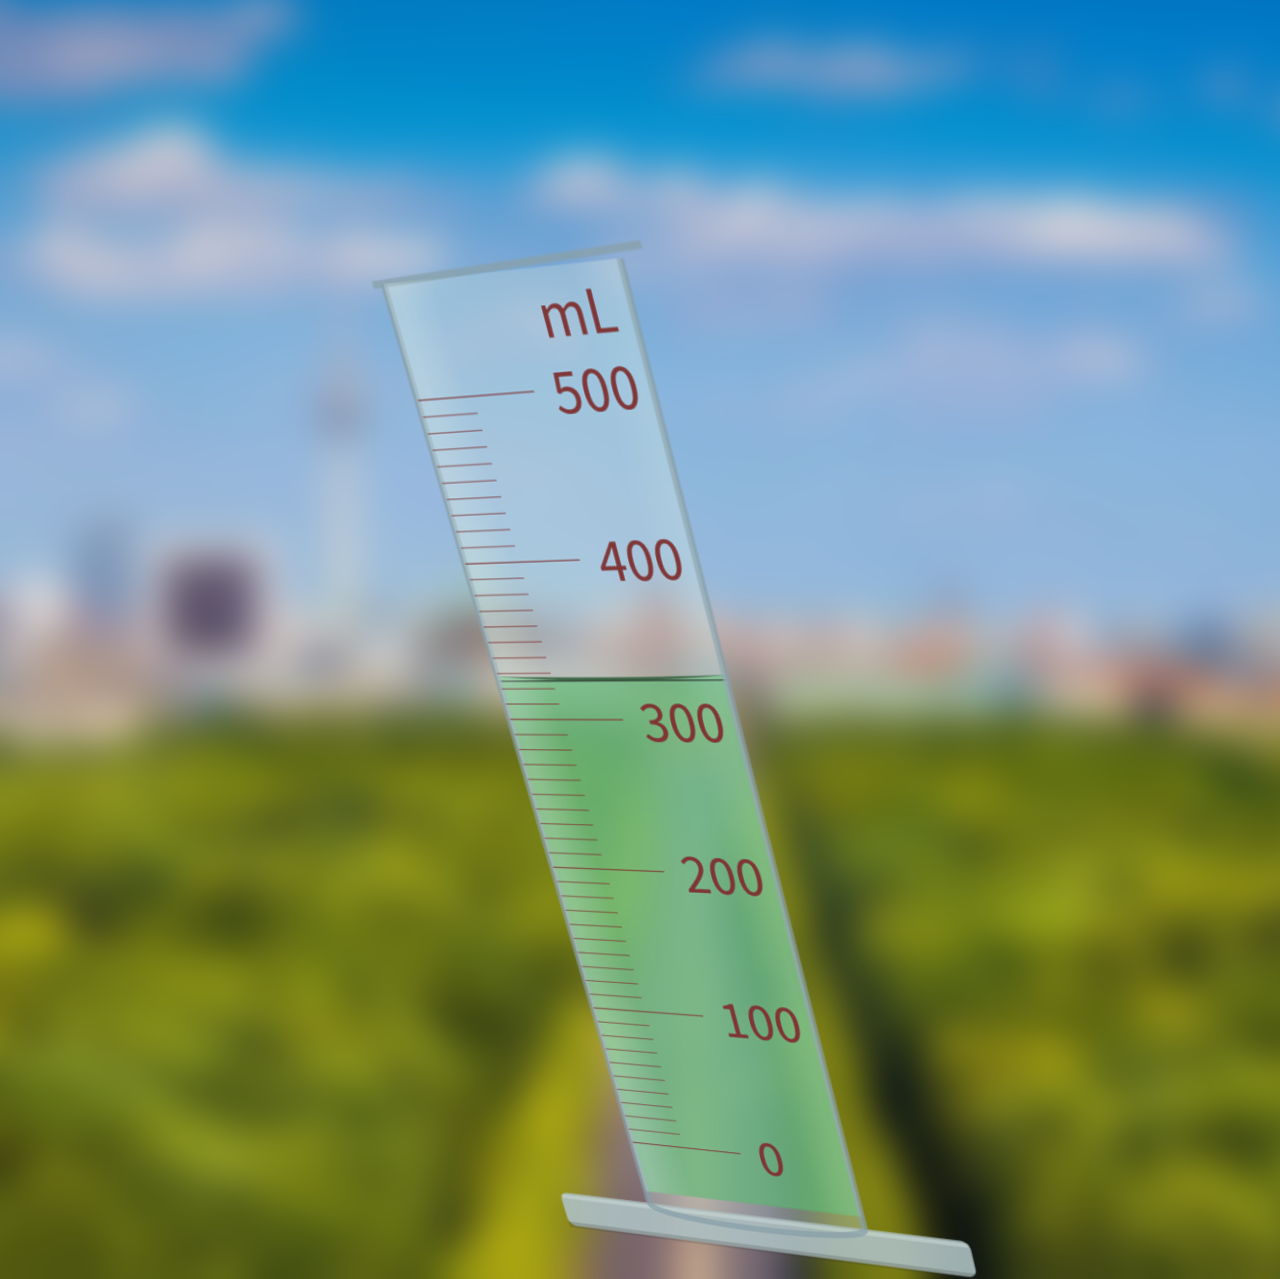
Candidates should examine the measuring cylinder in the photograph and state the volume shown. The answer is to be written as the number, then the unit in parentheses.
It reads 325 (mL)
